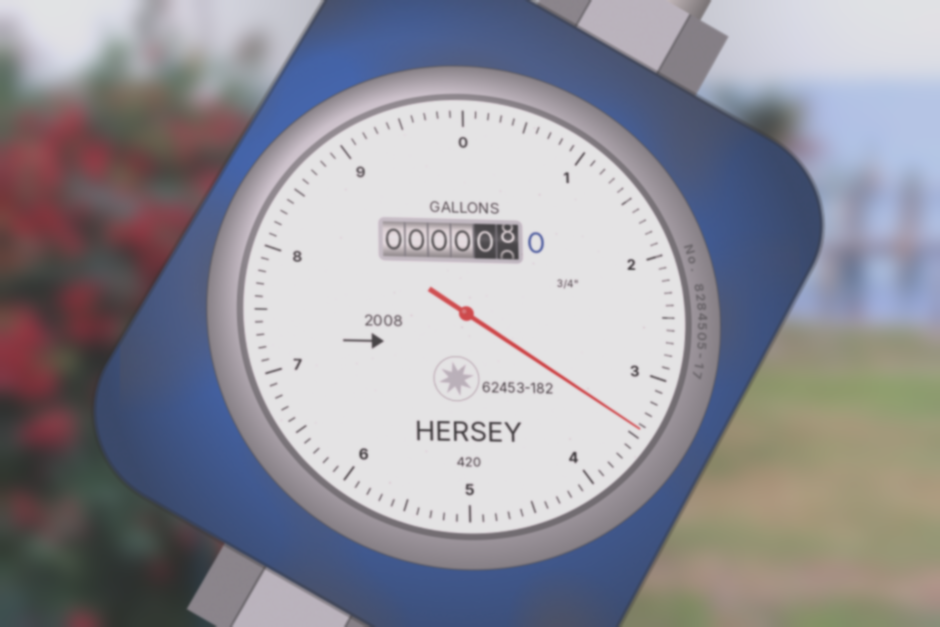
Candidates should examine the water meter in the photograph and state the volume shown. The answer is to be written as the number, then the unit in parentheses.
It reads 83.4 (gal)
